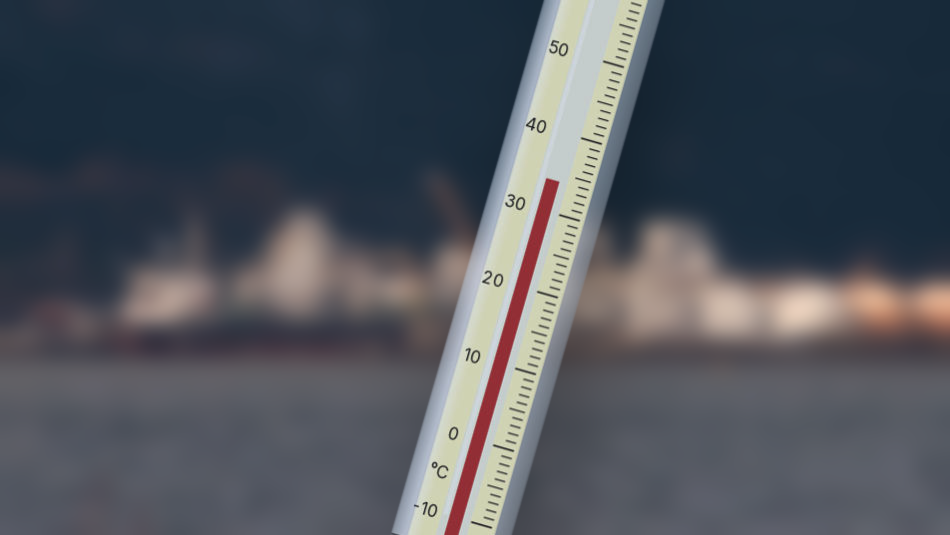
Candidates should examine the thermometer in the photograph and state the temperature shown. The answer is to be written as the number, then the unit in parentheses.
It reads 34 (°C)
